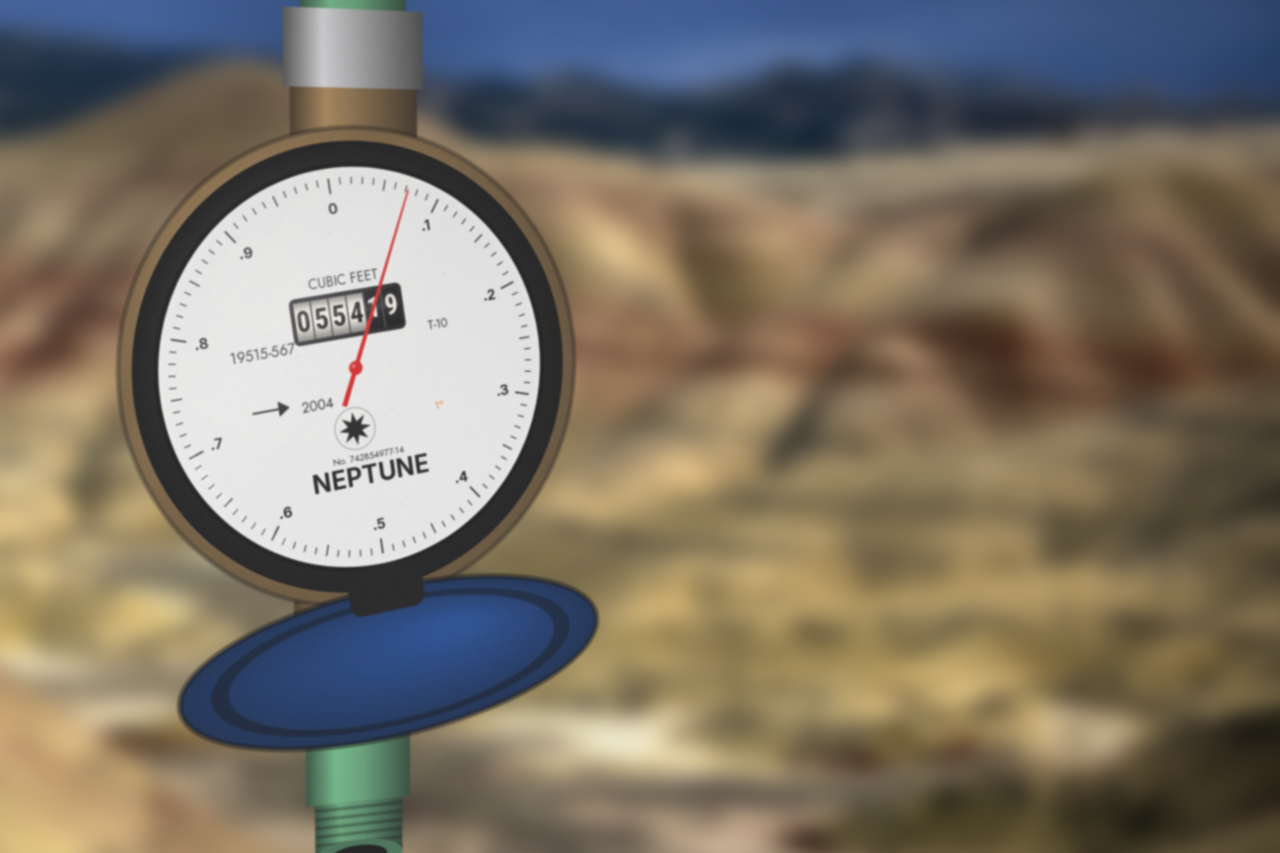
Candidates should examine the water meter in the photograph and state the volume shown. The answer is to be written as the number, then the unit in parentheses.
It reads 55419.07 (ft³)
